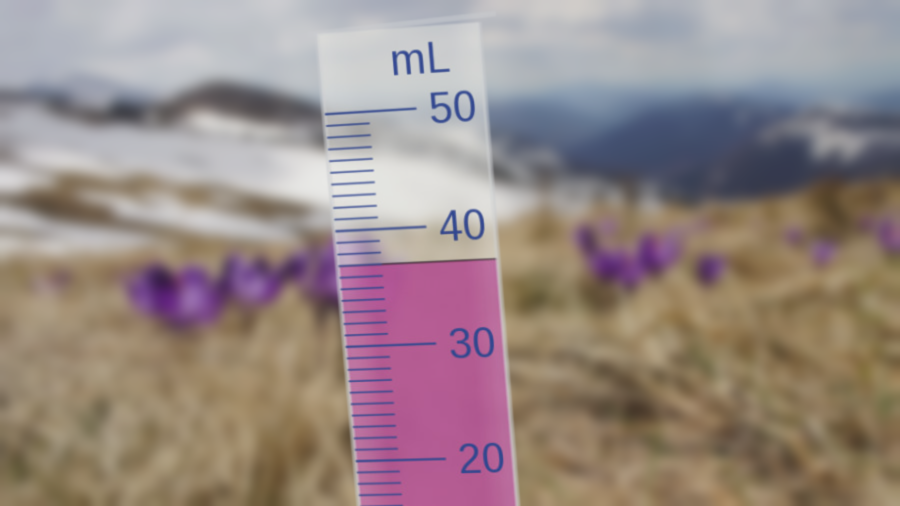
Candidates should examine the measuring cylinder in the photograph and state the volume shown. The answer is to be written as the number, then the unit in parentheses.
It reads 37 (mL)
